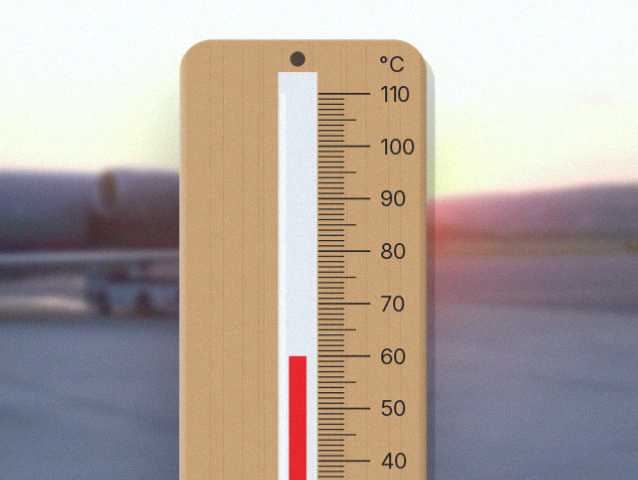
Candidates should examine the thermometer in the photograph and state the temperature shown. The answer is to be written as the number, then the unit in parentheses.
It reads 60 (°C)
